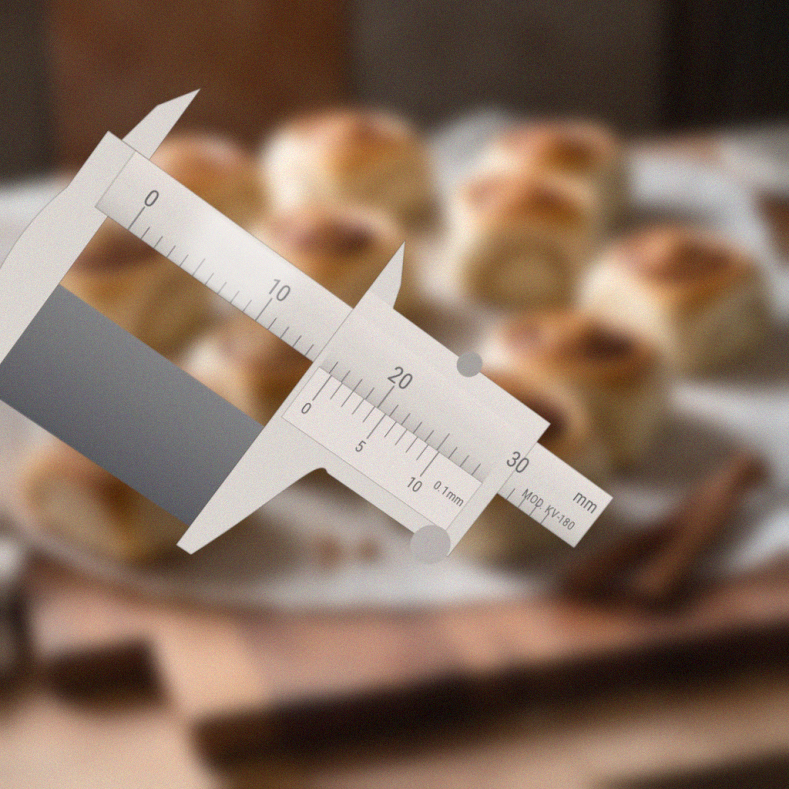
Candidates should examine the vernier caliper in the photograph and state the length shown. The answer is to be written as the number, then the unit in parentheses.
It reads 16.2 (mm)
